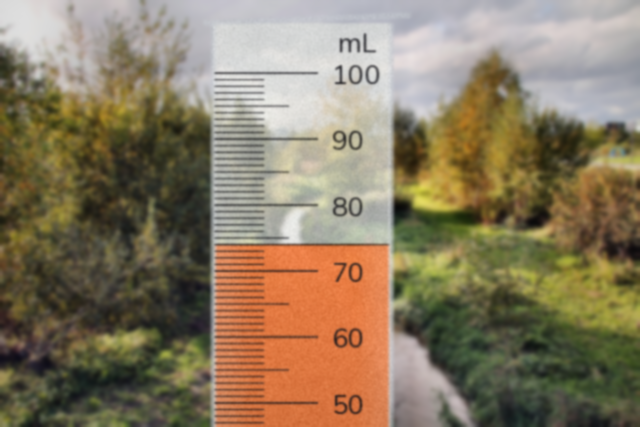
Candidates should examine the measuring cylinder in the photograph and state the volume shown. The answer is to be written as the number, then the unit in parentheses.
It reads 74 (mL)
